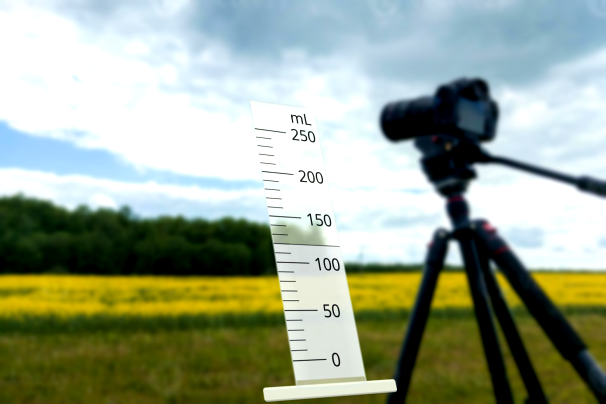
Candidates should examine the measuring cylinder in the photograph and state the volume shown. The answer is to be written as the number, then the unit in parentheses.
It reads 120 (mL)
